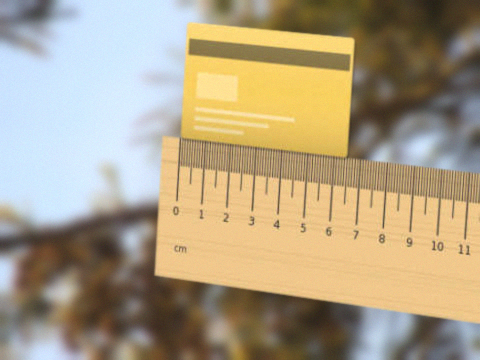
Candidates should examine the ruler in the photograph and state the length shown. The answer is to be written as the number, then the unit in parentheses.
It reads 6.5 (cm)
